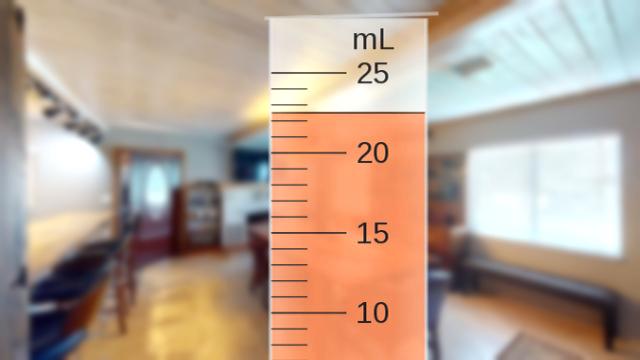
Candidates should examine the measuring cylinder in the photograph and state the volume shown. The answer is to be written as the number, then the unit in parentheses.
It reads 22.5 (mL)
